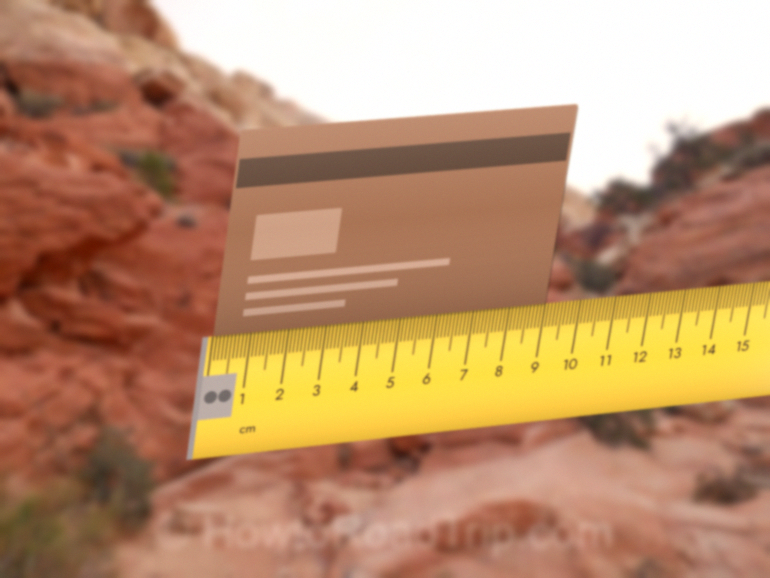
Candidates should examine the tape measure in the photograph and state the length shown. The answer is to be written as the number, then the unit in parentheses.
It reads 9 (cm)
